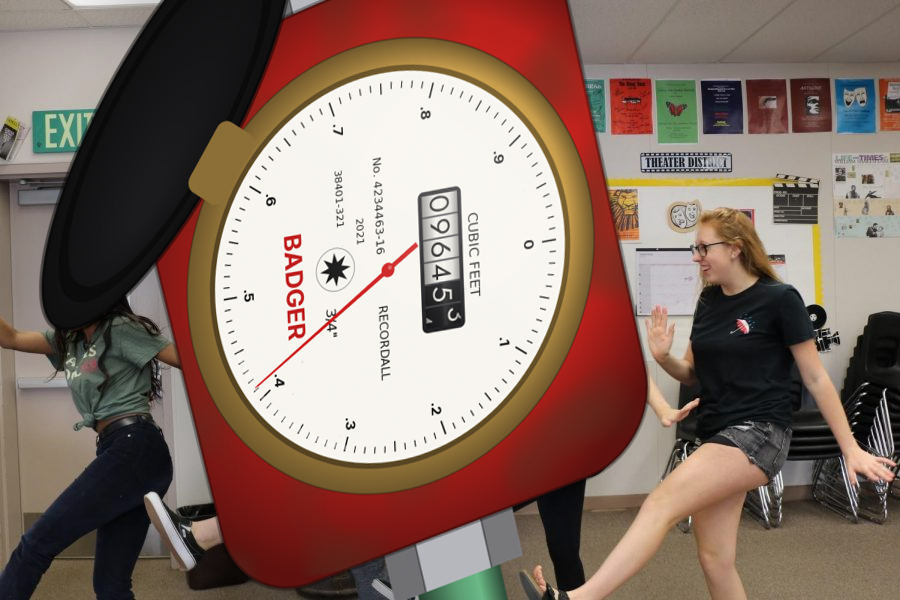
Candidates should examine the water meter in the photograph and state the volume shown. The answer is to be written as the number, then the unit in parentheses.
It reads 96453.41 (ft³)
